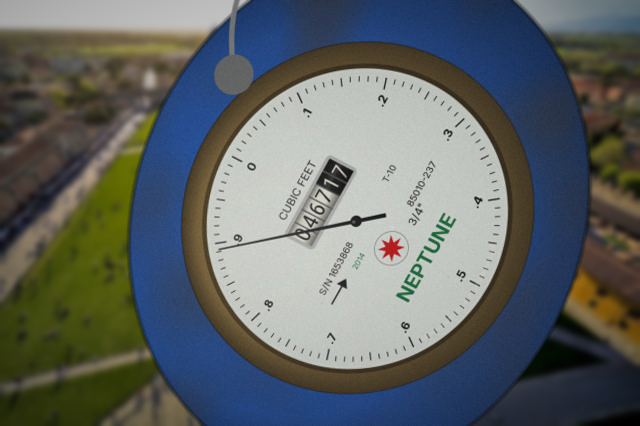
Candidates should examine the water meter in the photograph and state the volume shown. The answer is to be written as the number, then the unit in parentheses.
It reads 46716.89 (ft³)
